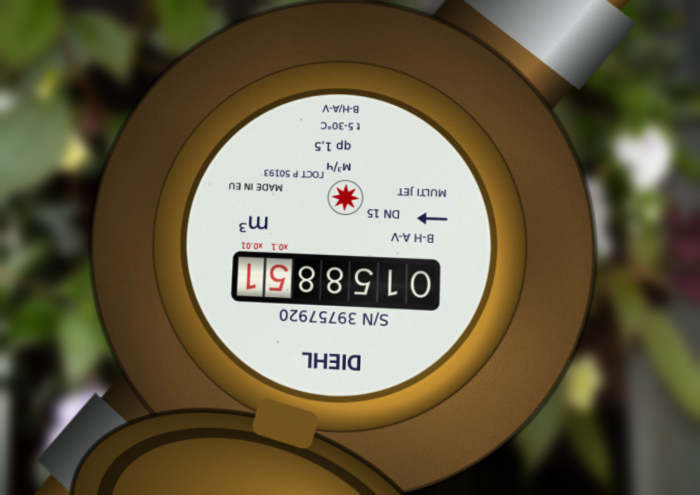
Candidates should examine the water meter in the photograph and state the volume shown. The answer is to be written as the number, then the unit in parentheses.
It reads 1588.51 (m³)
